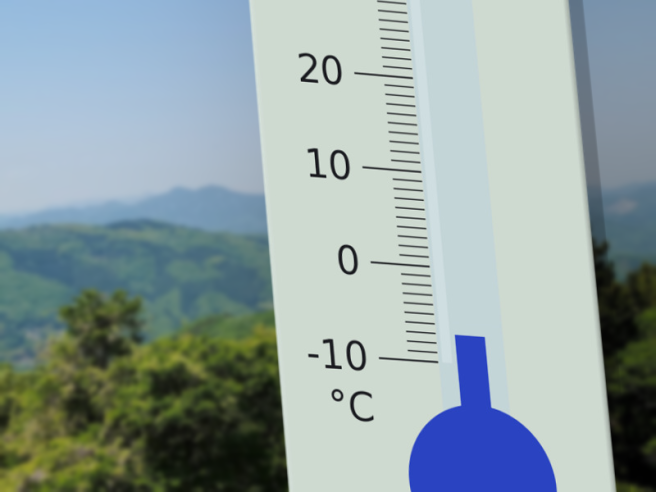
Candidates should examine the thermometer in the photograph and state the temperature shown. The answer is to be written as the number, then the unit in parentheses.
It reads -7 (°C)
